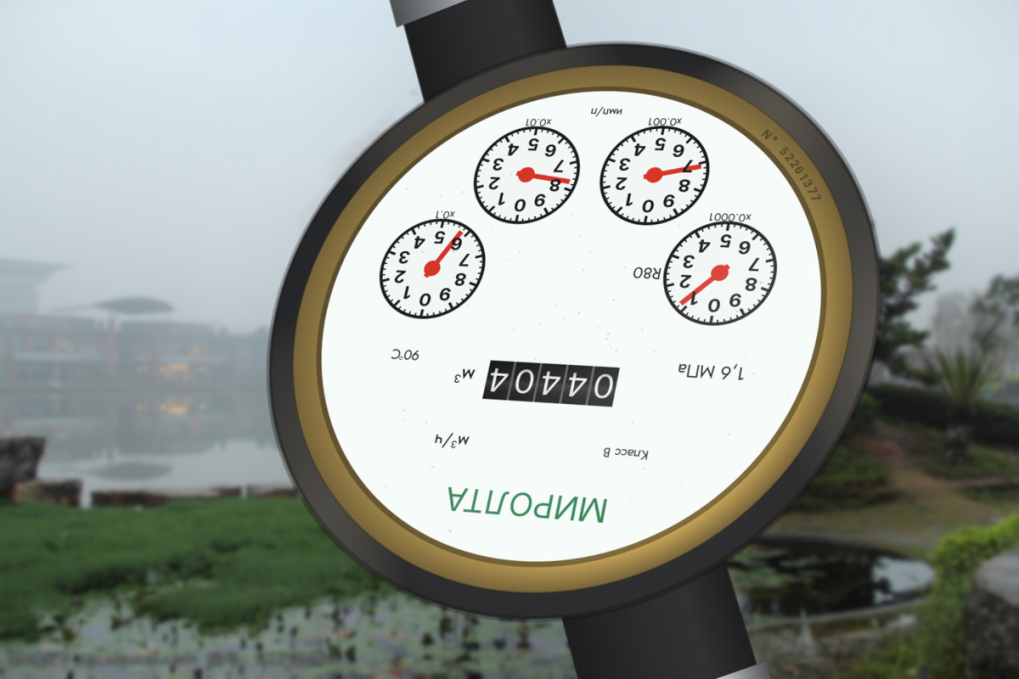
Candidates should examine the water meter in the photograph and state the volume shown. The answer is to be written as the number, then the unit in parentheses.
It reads 4404.5771 (m³)
